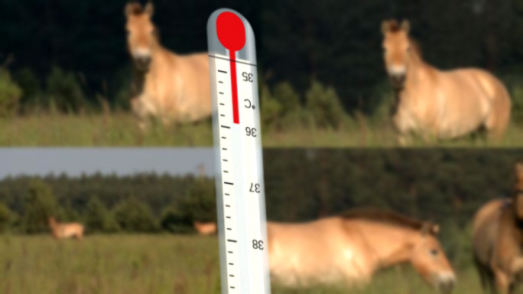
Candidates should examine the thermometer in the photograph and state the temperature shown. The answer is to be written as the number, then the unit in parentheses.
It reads 35.9 (°C)
